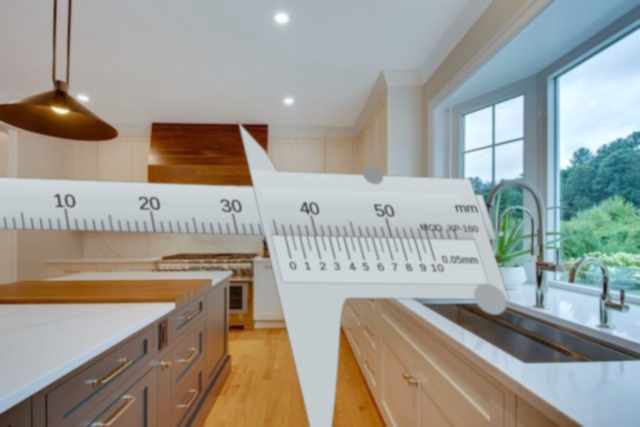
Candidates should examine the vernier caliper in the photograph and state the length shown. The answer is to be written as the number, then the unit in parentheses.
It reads 36.0 (mm)
